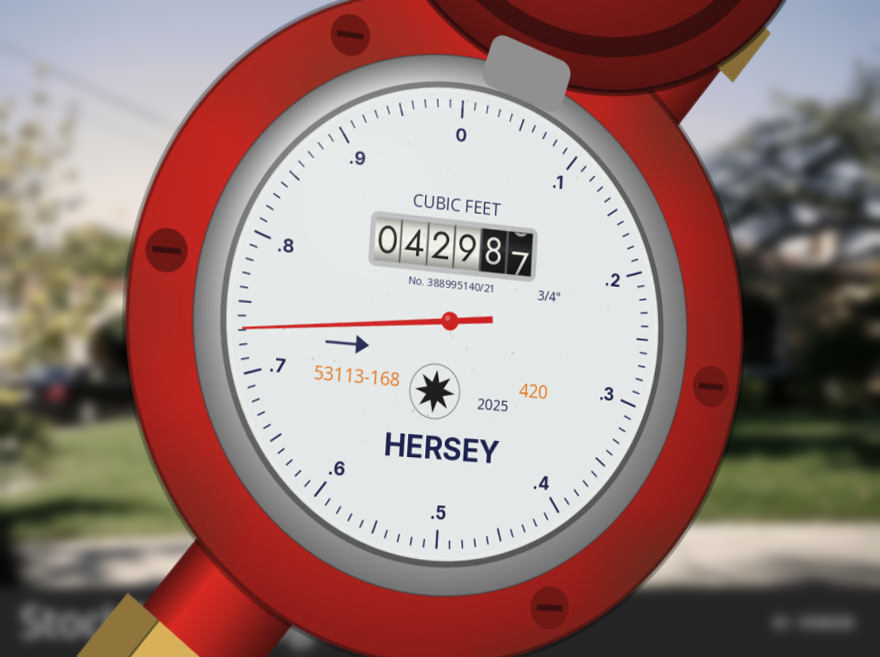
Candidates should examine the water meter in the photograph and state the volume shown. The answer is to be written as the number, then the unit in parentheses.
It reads 42986.73 (ft³)
